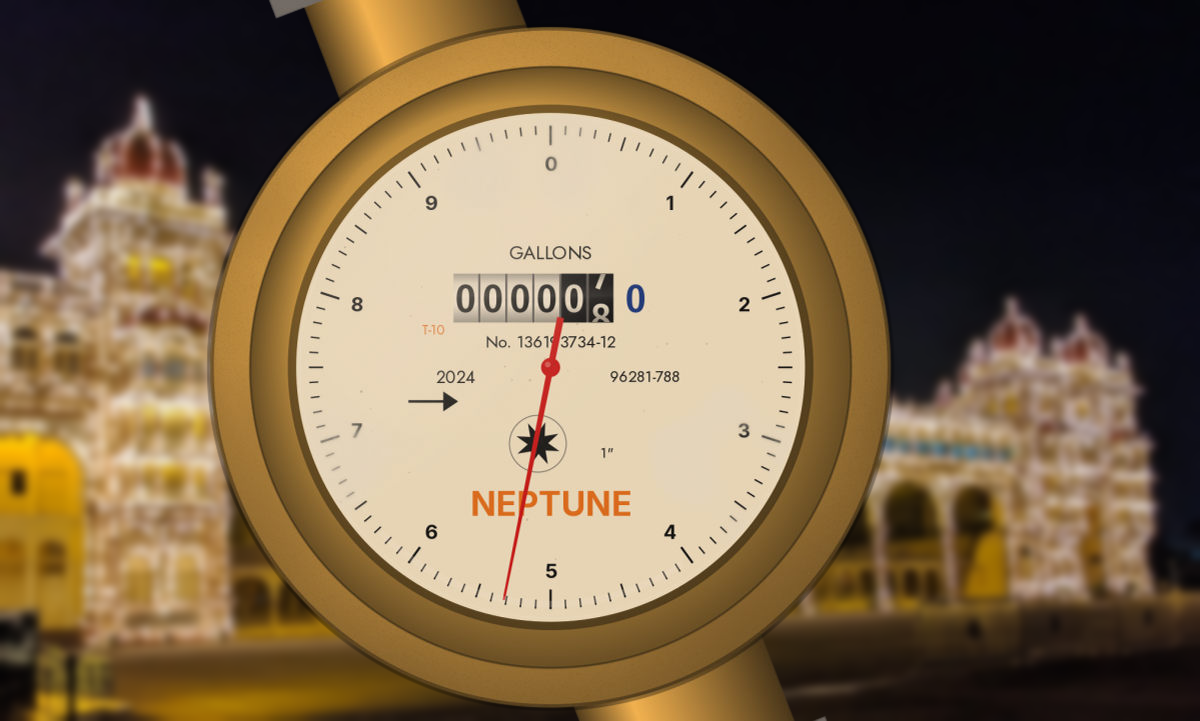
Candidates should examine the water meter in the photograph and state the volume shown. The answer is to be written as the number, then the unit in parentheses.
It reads 75.3 (gal)
